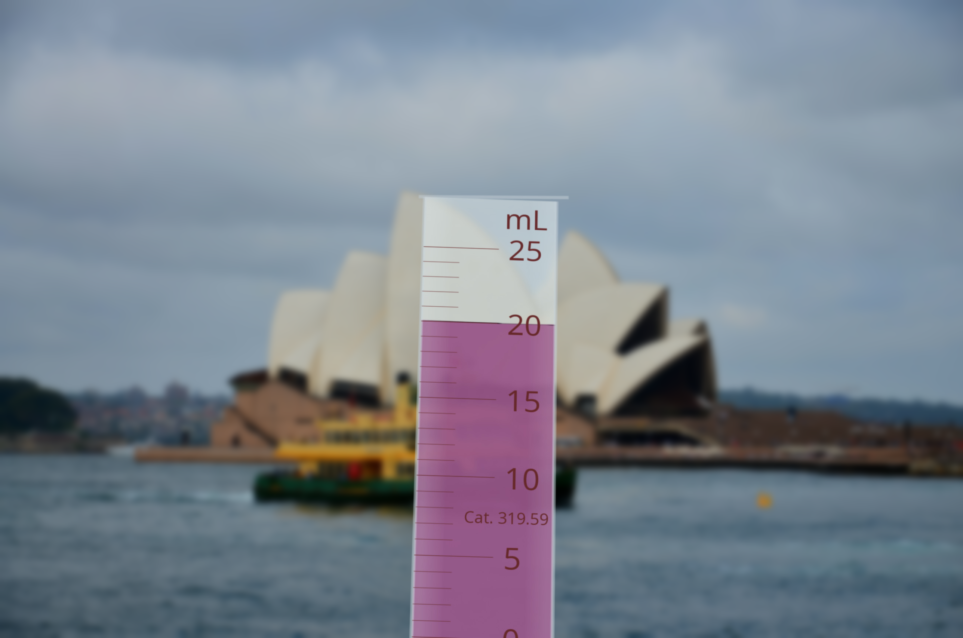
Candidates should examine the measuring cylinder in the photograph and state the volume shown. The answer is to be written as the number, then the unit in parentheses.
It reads 20 (mL)
